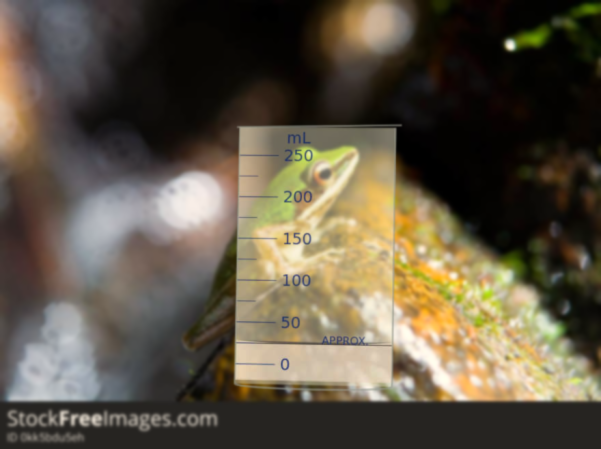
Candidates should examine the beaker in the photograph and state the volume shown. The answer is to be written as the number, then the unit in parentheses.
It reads 25 (mL)
